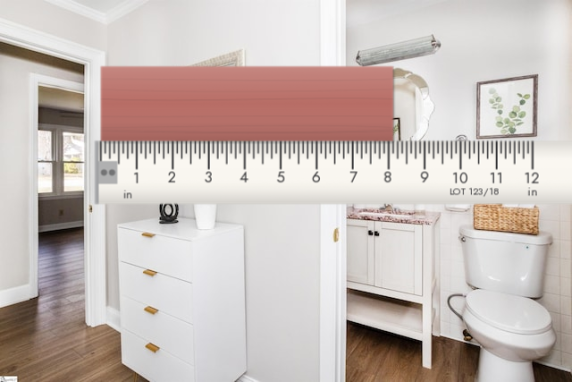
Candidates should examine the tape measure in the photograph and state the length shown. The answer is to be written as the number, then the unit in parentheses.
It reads 8.125 (in)
